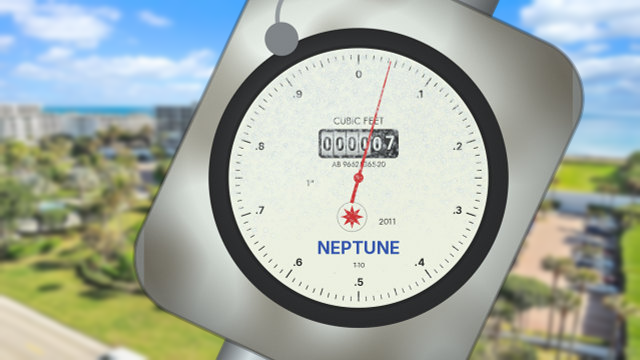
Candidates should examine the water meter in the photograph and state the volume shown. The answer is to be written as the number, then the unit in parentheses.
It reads 7.04 (ft³)
